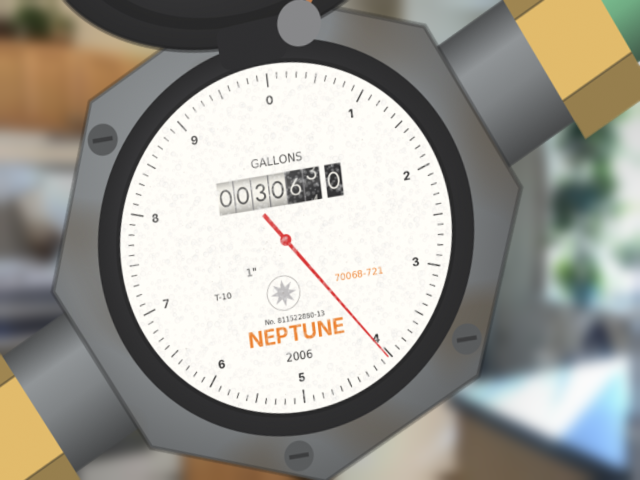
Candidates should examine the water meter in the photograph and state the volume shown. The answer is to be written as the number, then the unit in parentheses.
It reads 30634.0 (gal)
